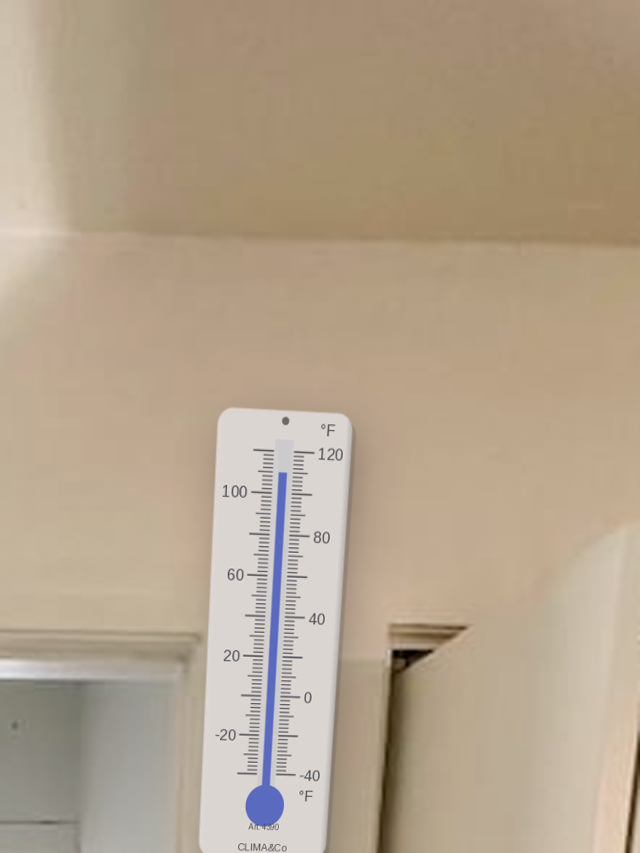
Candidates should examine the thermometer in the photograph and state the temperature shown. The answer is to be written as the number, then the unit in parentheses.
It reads 110 (°F)
